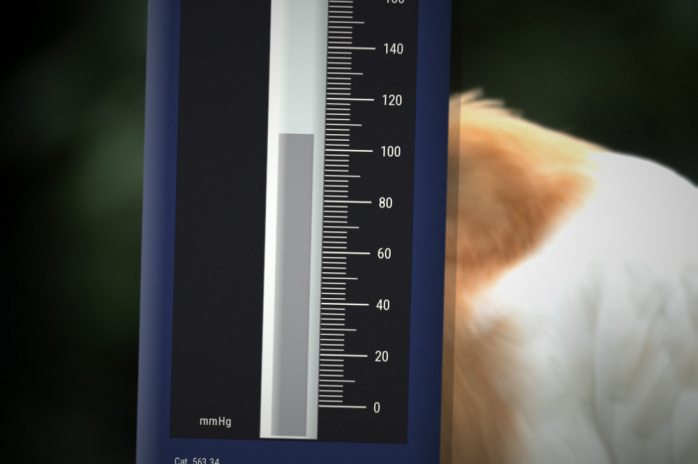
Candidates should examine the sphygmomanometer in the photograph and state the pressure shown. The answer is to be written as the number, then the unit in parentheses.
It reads 106 (mmHg)
